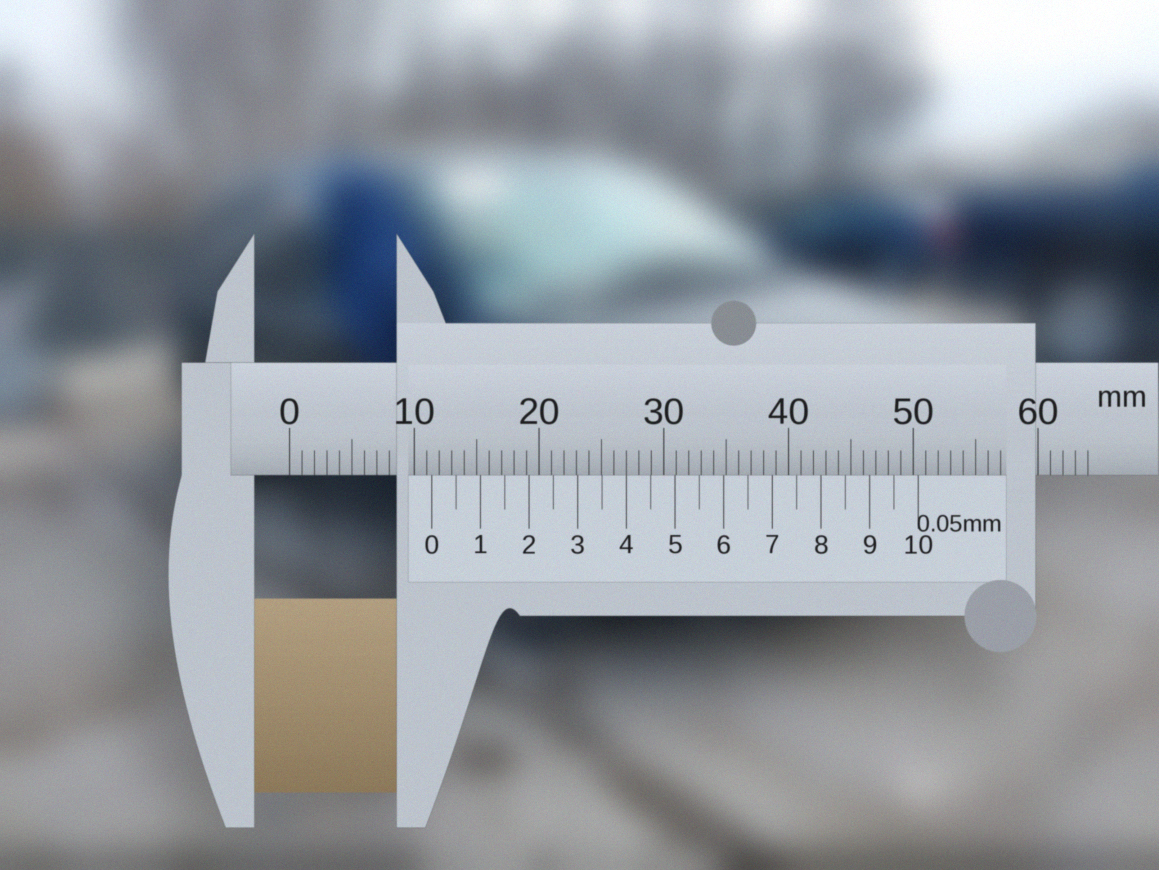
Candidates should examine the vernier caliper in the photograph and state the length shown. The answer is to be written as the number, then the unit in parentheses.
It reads 11.4 (mm)
